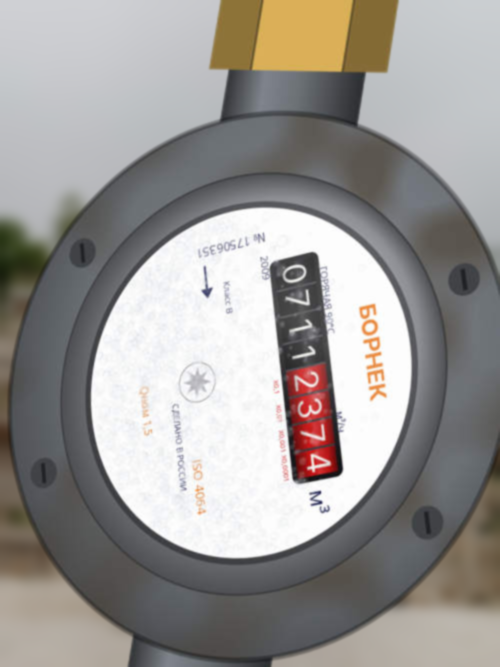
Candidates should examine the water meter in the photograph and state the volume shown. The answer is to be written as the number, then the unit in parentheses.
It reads 711.2374 (m³)
